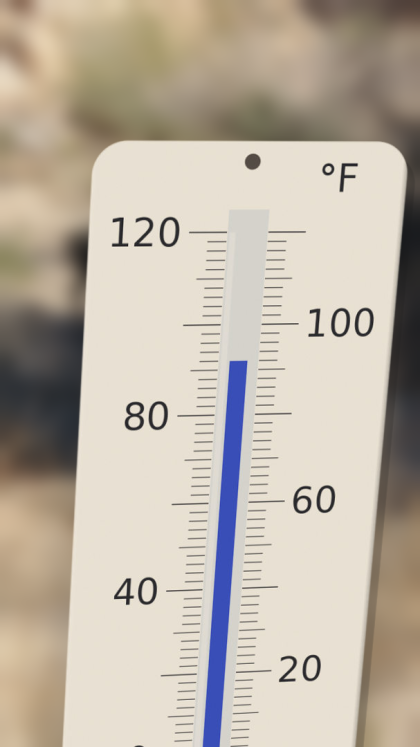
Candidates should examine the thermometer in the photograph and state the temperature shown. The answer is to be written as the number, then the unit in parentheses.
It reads 92 (°F)
